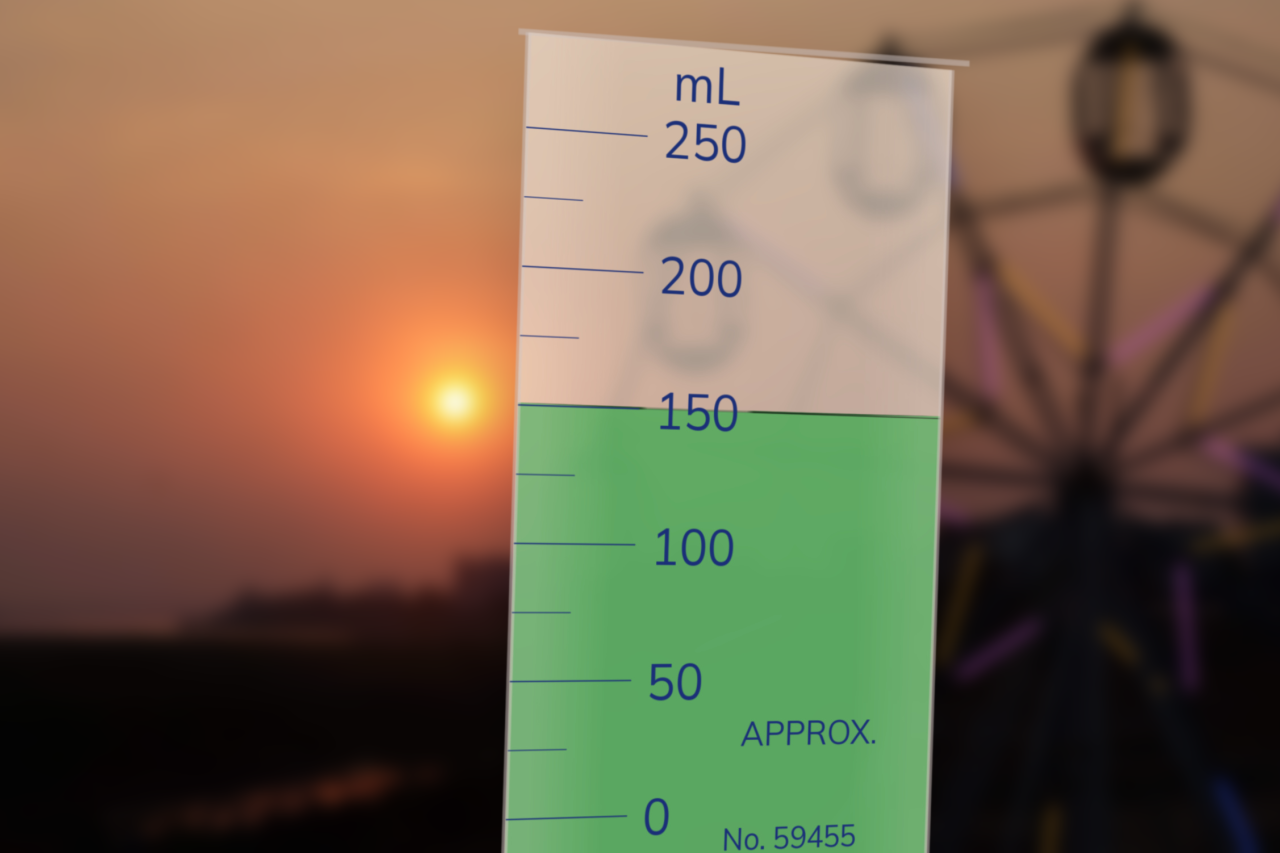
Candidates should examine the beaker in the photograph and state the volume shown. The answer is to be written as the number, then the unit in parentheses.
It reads 150 (mL)
